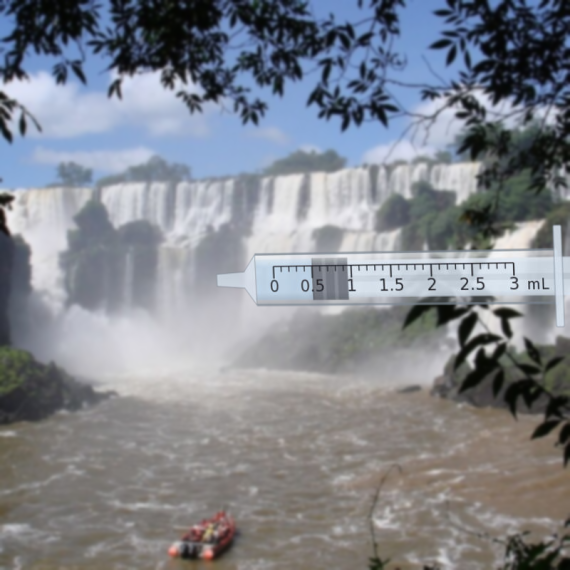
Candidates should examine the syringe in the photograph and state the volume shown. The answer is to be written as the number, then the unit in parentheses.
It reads 0.5 (mL)
